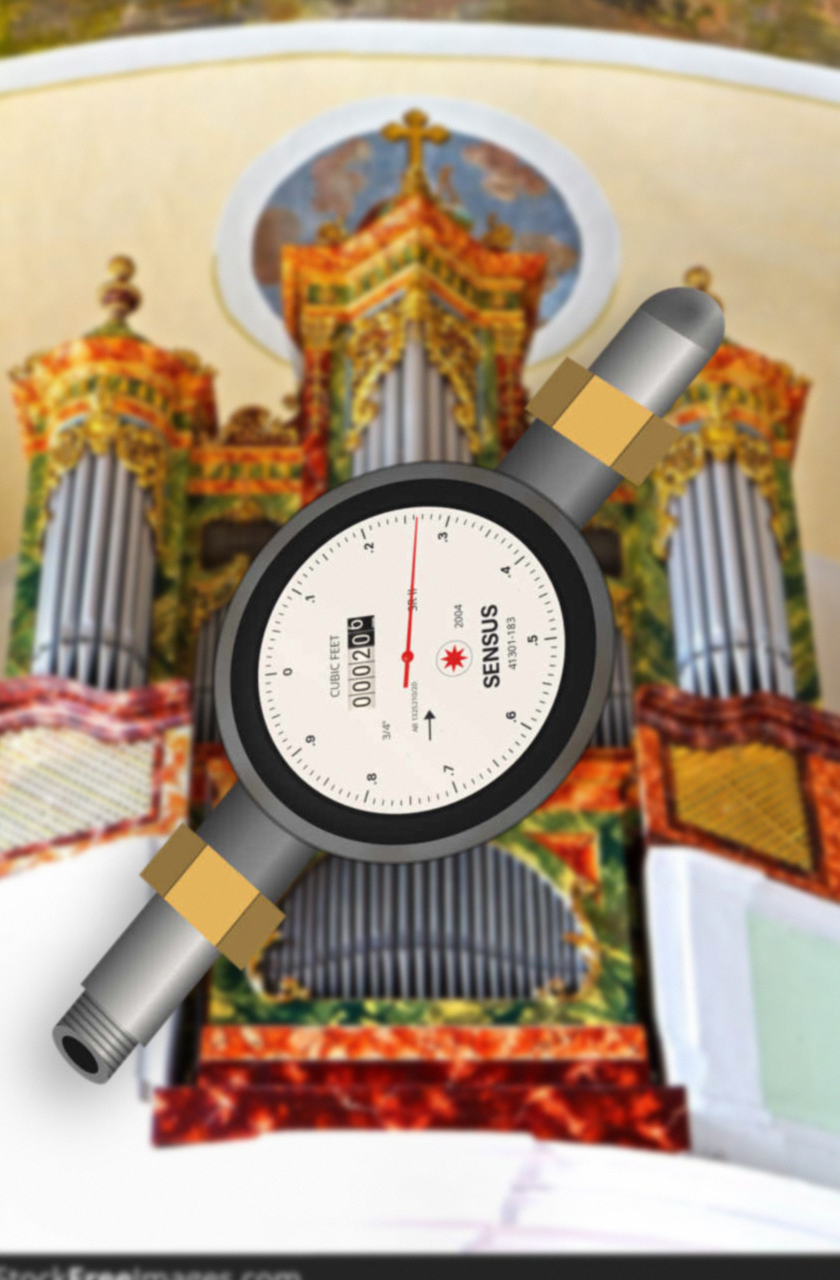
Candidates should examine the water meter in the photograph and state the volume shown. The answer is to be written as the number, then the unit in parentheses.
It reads 206.26 (ft³)
